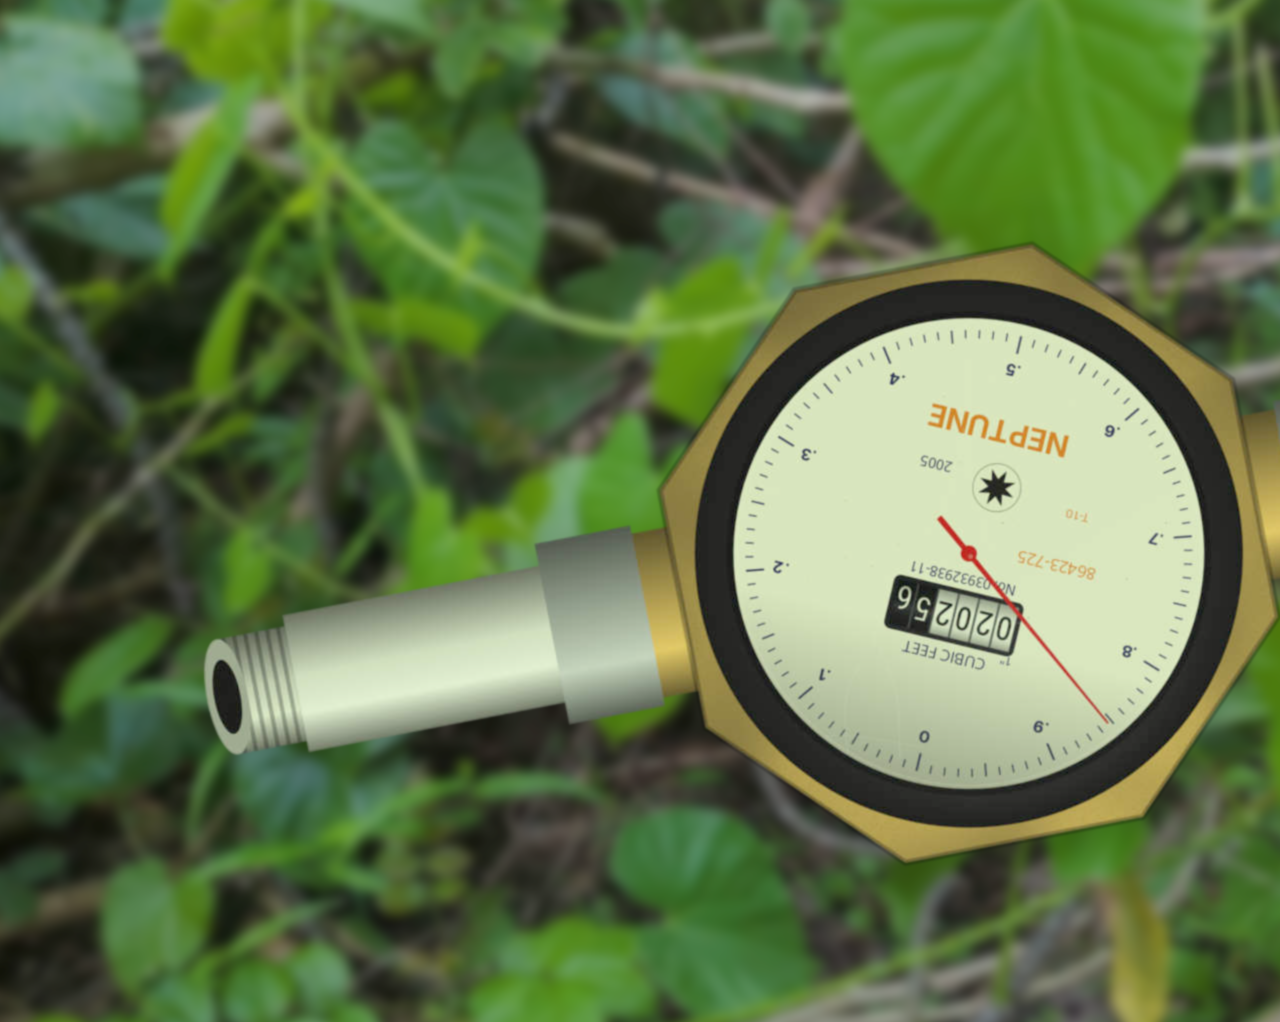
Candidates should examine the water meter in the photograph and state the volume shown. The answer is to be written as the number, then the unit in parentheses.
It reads 20255.85 (ft³)
